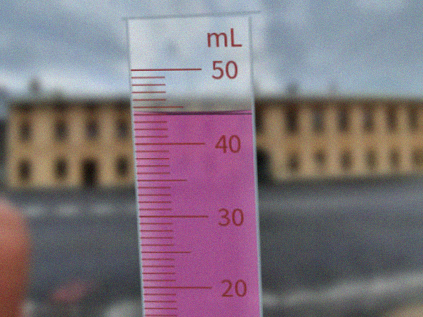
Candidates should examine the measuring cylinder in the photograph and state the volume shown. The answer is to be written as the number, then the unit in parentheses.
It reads 44 (mL)
